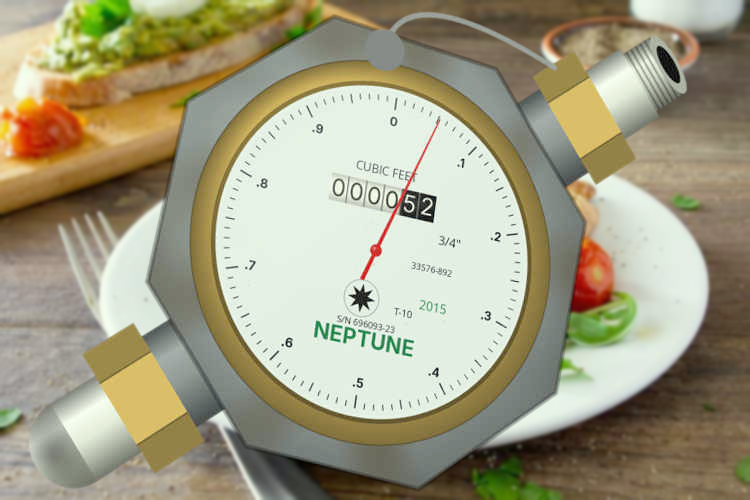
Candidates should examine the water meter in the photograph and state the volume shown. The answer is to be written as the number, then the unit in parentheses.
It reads 52.05 (ft³)
